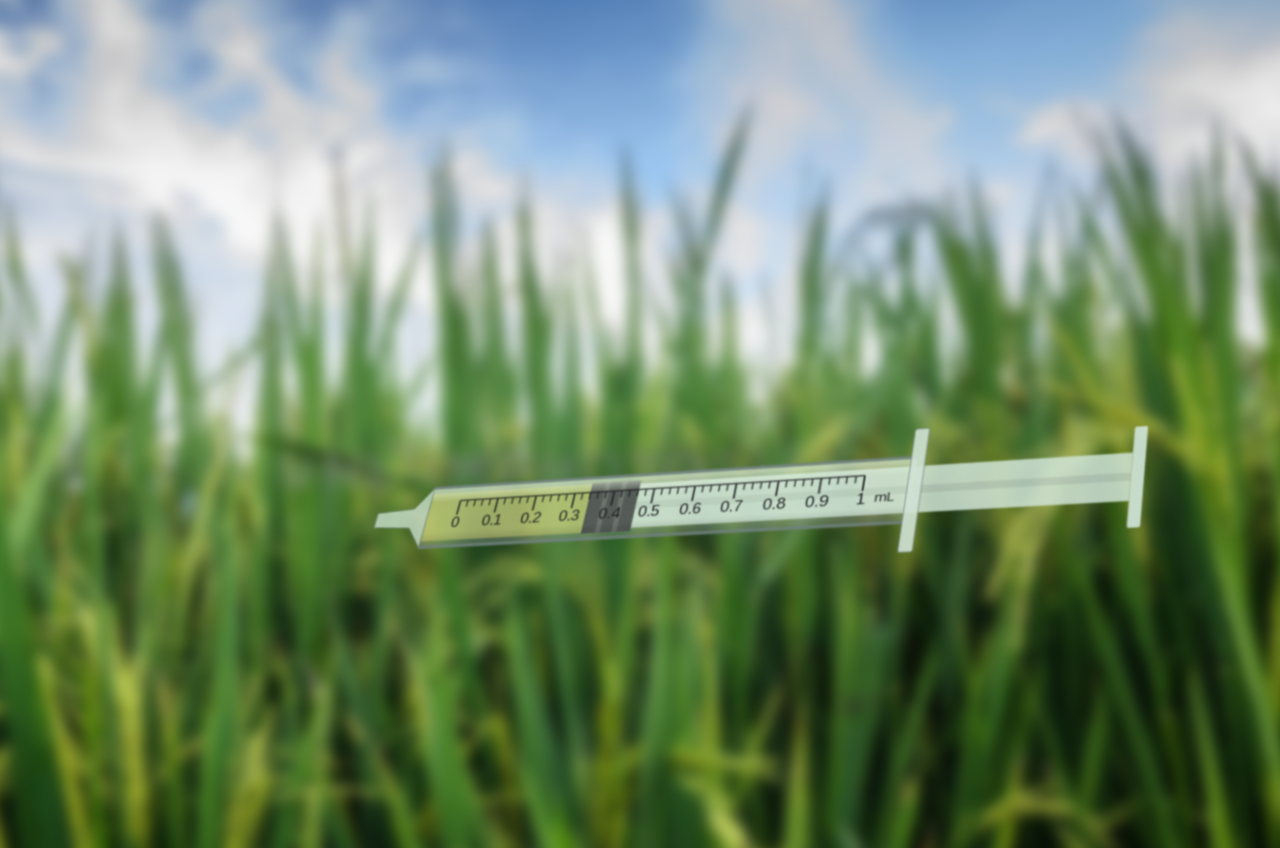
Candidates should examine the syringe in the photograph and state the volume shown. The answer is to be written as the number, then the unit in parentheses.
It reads 0.34 (mL)
